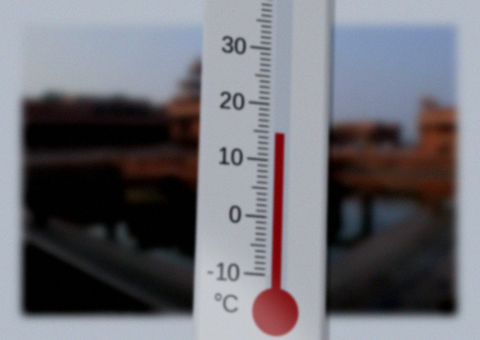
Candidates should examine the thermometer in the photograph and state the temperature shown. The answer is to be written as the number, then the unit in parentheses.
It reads 15 (°C)
